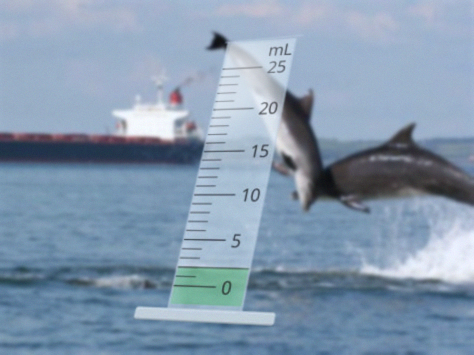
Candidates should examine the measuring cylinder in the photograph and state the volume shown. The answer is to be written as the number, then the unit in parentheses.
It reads 2 (mL)
